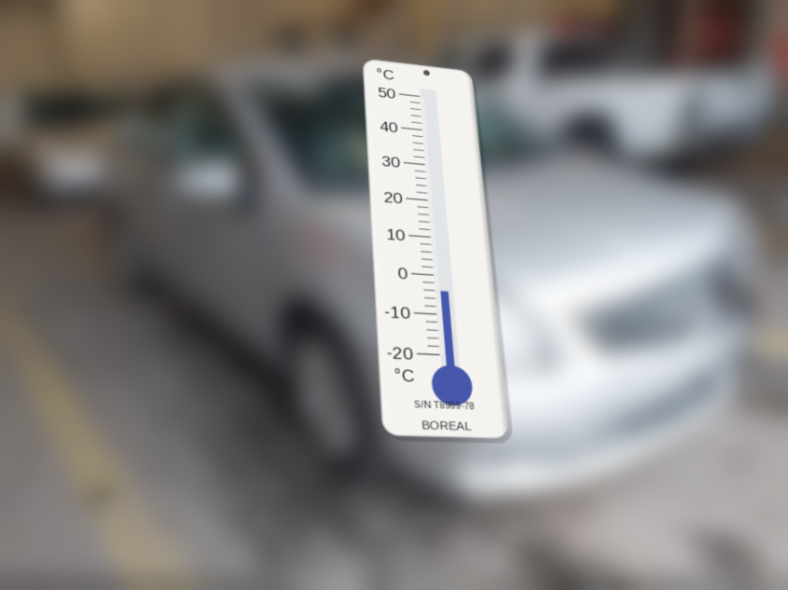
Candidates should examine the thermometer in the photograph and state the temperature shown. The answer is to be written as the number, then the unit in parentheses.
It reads -4 (°C)
